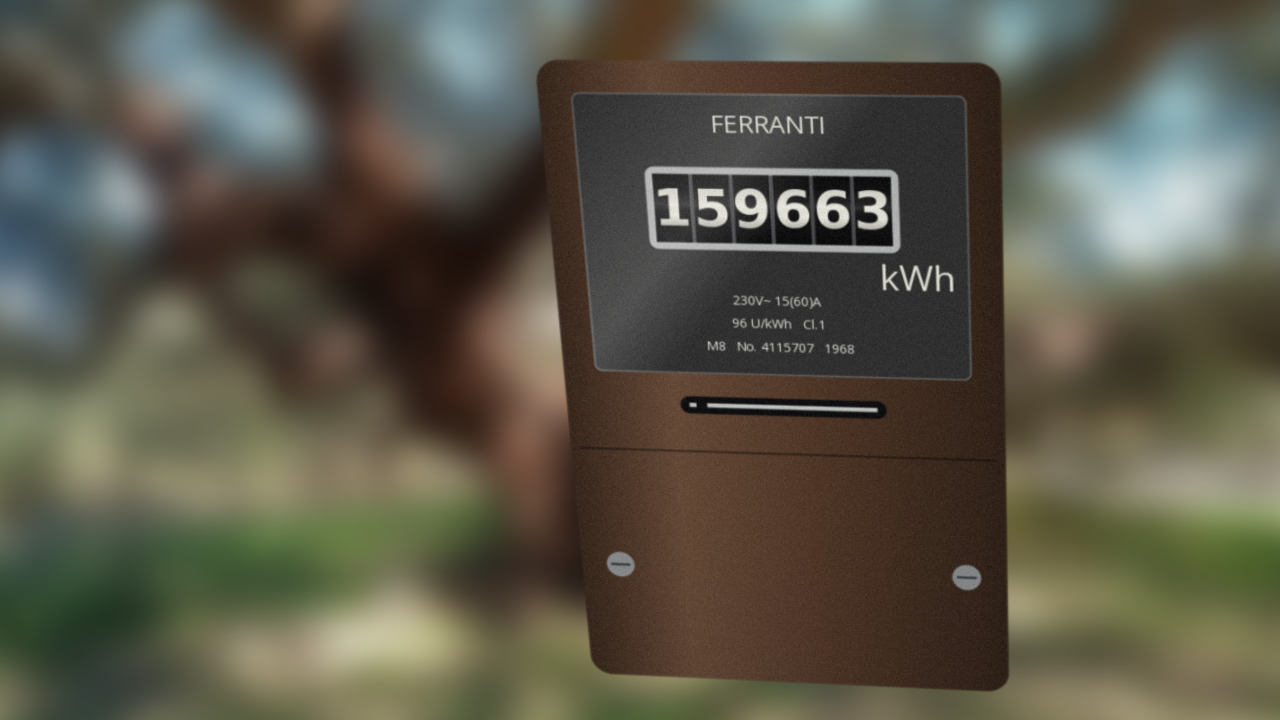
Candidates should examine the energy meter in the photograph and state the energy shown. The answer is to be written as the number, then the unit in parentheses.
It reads 159663 (kWh)
